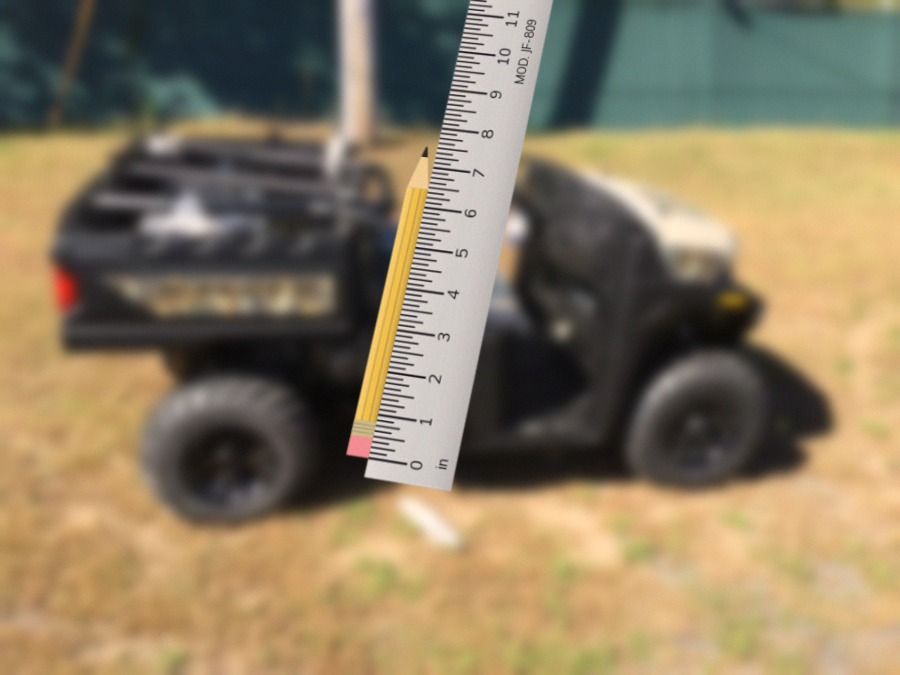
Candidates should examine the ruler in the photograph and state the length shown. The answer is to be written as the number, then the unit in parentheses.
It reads 7.5 (in)
